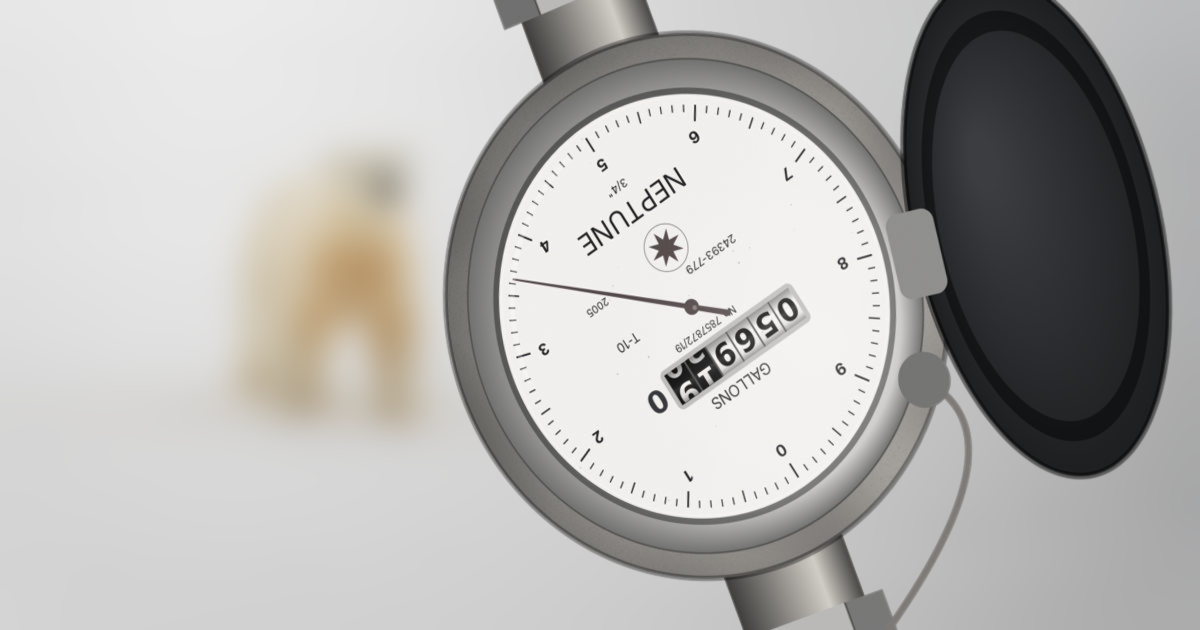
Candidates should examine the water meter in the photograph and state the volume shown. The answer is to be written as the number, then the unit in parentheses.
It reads 569193.6 (gal)
